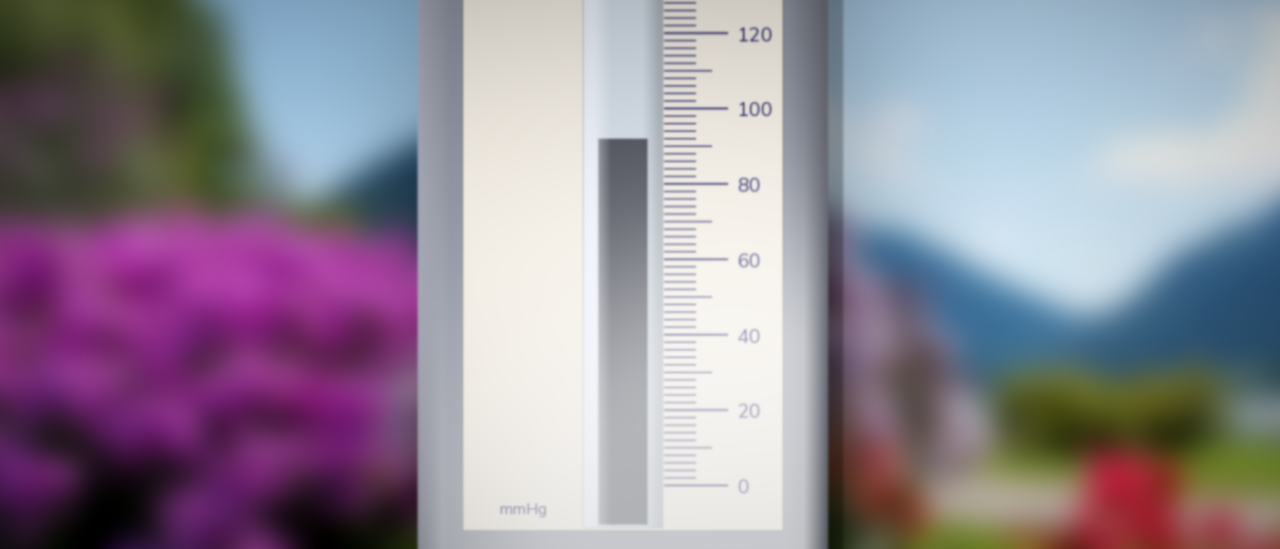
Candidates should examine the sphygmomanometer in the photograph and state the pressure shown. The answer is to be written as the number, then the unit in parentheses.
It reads 92 (mmHg)
